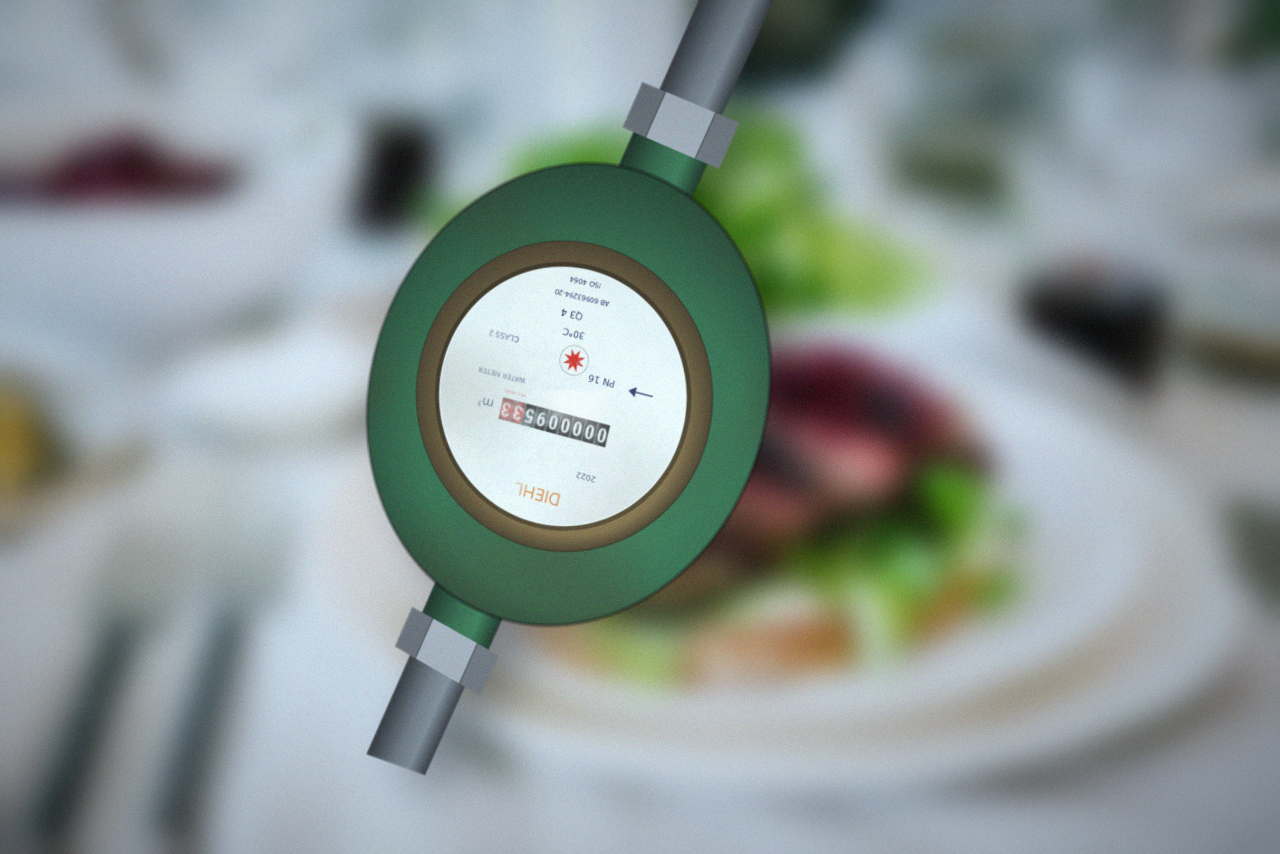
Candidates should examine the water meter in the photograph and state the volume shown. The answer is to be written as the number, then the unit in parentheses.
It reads 95.33 (m³)
